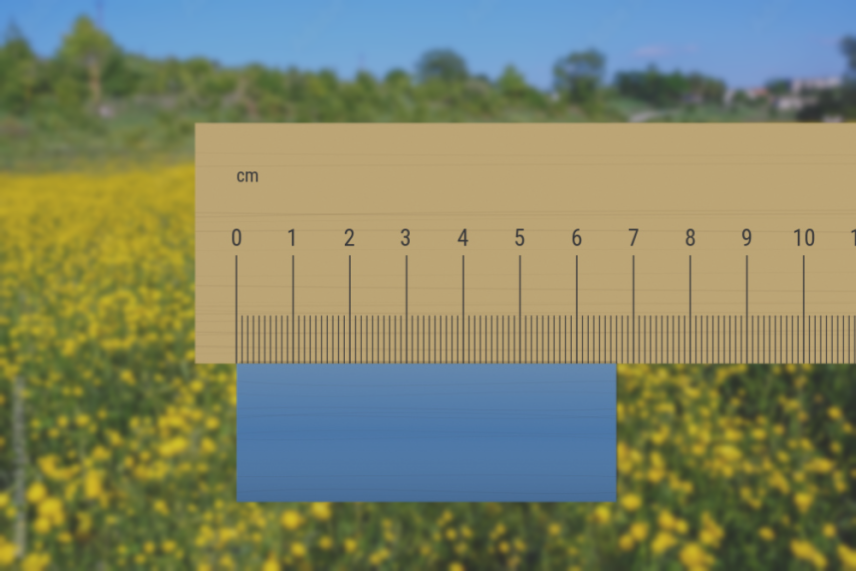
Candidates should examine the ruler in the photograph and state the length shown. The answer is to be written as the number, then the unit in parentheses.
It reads 6.7 (cm)
